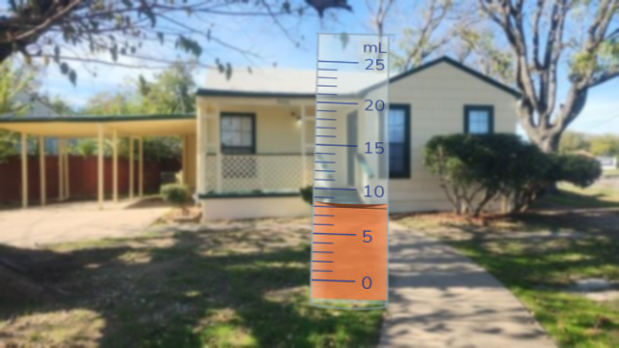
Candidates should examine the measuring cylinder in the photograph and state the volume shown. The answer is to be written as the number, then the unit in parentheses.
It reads 8 (mL)
